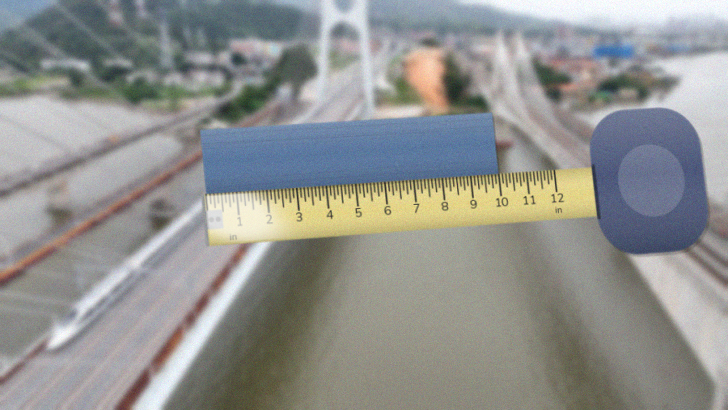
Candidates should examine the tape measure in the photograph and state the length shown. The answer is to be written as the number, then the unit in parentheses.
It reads 10 (in)
